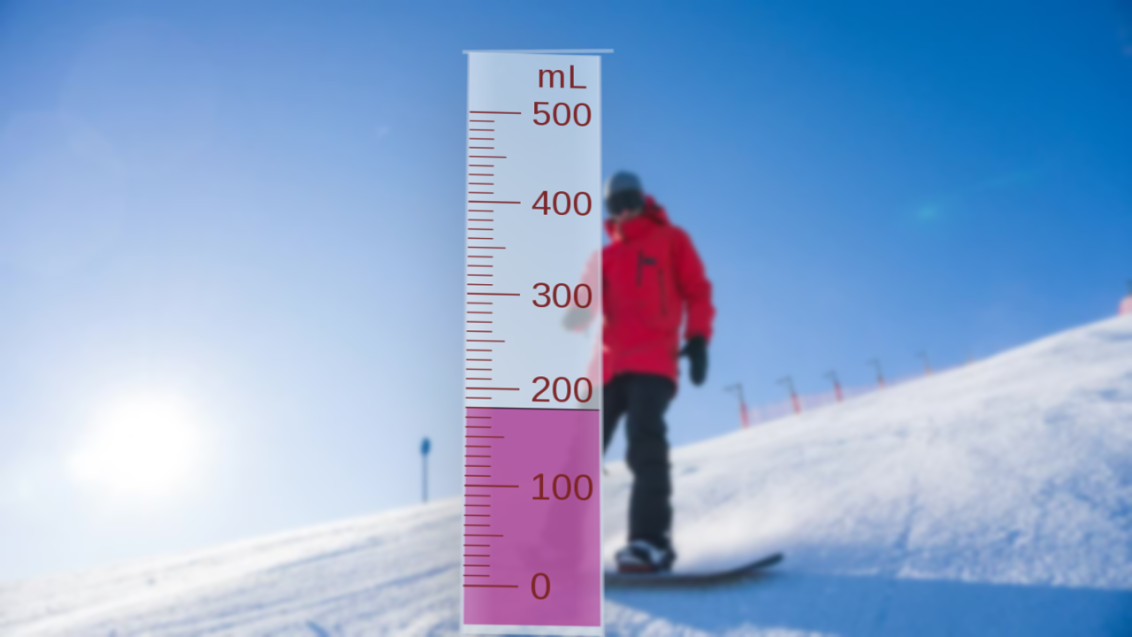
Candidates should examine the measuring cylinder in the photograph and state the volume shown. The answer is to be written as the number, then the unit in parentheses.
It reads 180 (mL)
